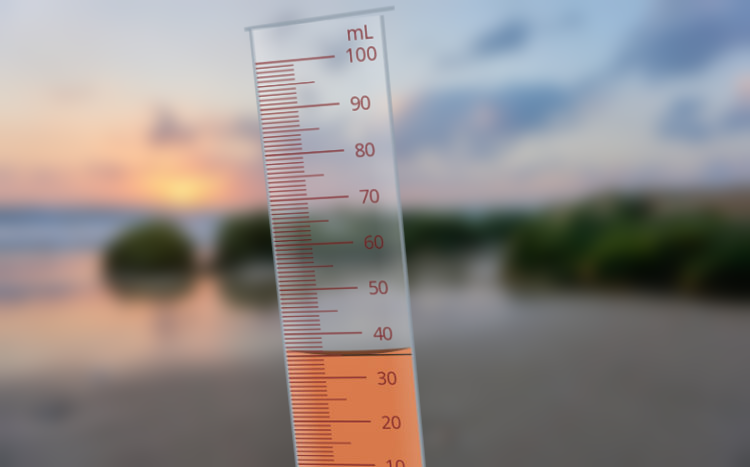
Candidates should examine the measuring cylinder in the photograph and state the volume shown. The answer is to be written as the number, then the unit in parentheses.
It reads 35 (mL)
